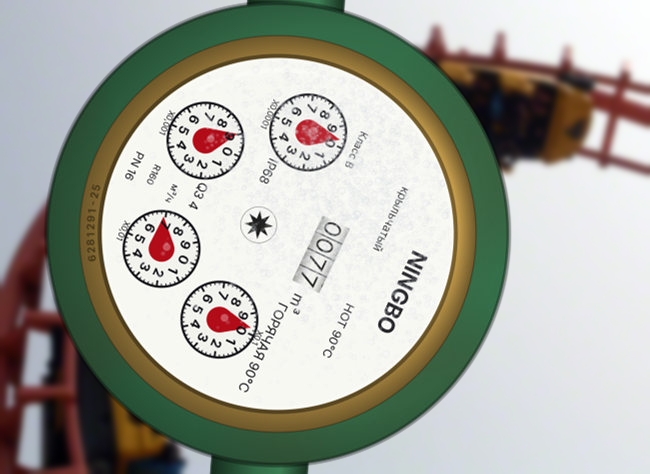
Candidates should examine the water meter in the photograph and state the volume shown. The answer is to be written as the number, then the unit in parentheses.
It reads 76.9689 (m³)
